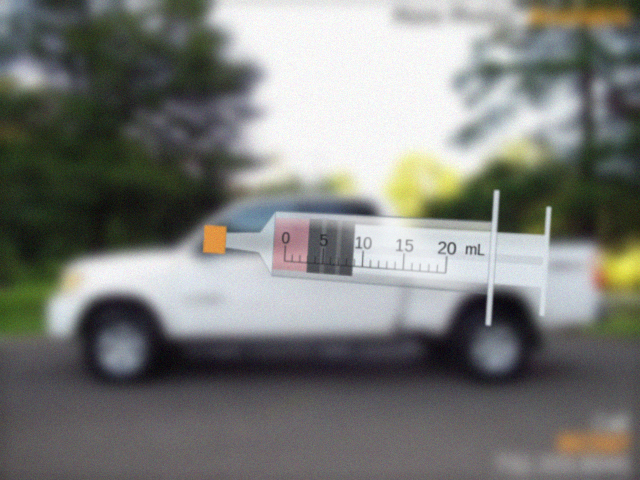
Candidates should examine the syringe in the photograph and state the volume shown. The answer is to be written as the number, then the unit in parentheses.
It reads 3 (mL)
